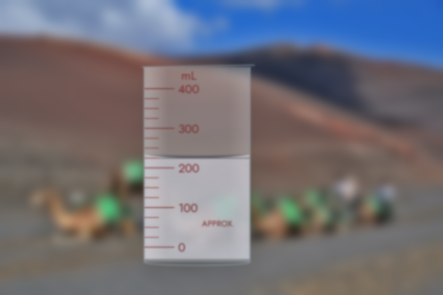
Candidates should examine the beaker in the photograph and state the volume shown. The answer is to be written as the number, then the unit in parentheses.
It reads 225 (mL)
